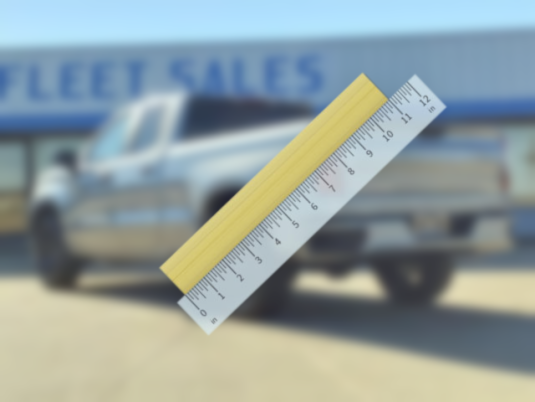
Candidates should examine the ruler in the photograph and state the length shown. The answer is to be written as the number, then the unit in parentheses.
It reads 11 (in)
